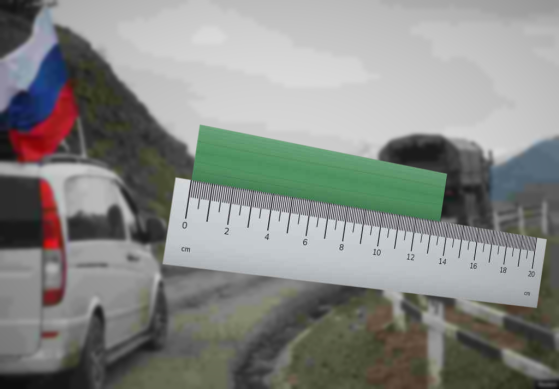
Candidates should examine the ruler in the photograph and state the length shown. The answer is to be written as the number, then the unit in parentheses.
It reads 13.5 (cm)
